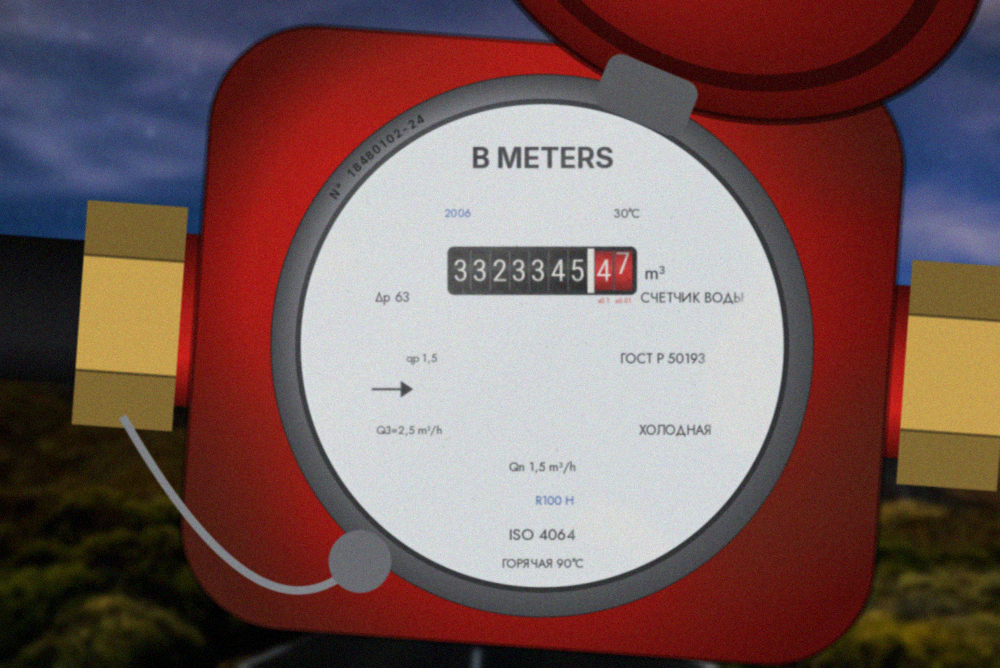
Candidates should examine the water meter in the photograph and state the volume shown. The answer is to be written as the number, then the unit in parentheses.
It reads 3323345.47 (m³)
